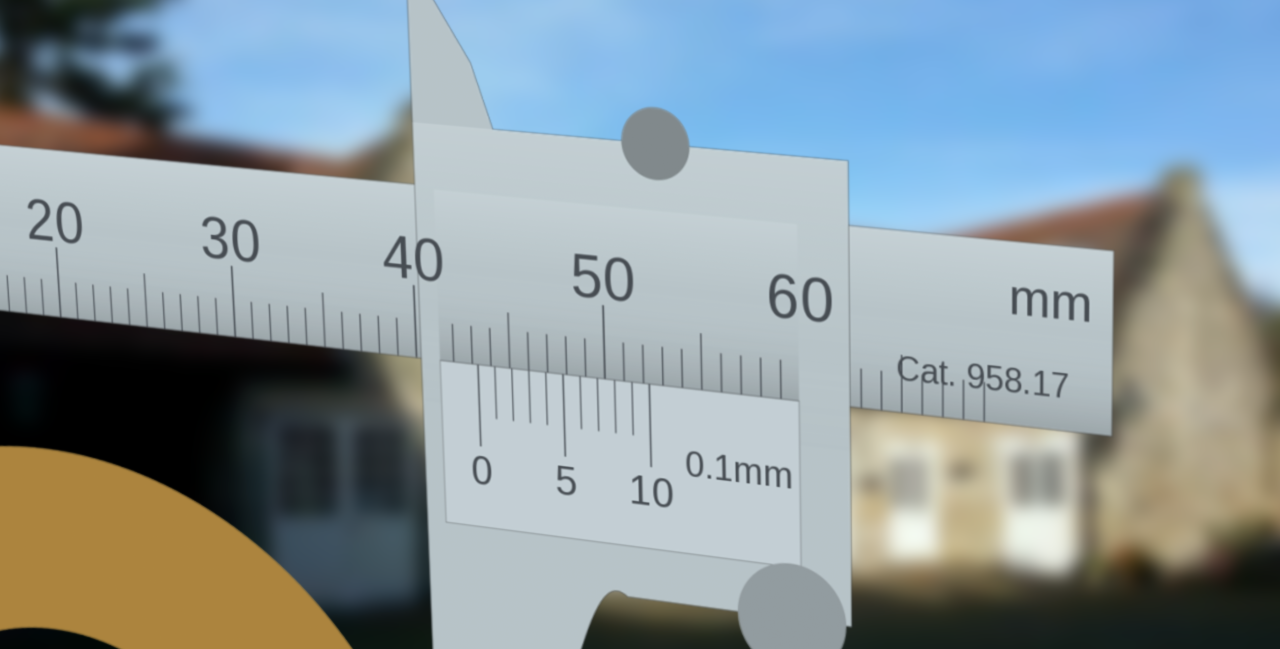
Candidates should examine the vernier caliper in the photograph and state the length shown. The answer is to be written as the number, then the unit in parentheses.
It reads 43.3 (mm)
